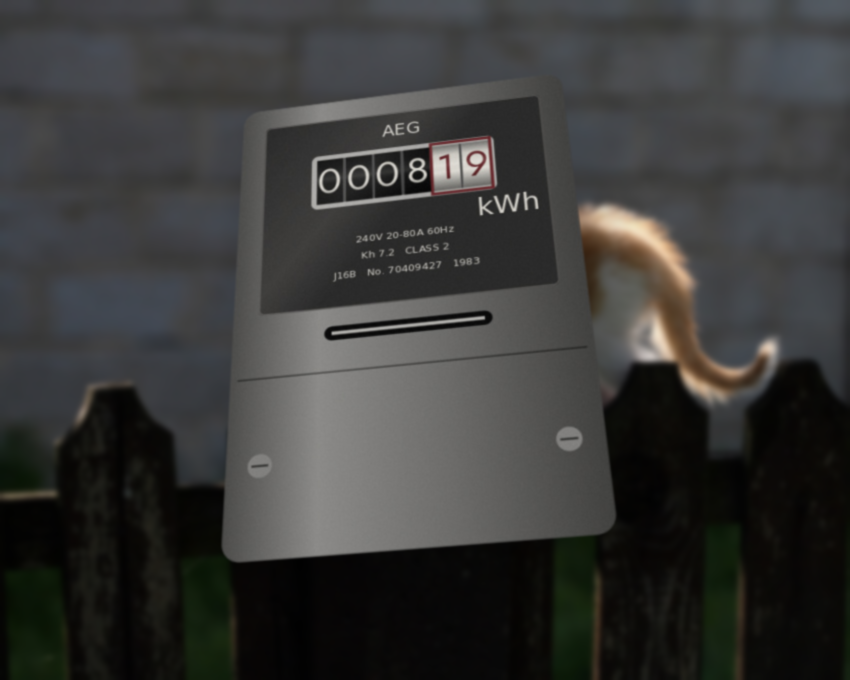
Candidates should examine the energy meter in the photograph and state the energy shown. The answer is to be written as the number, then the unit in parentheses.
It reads 8.19 (kWh)
